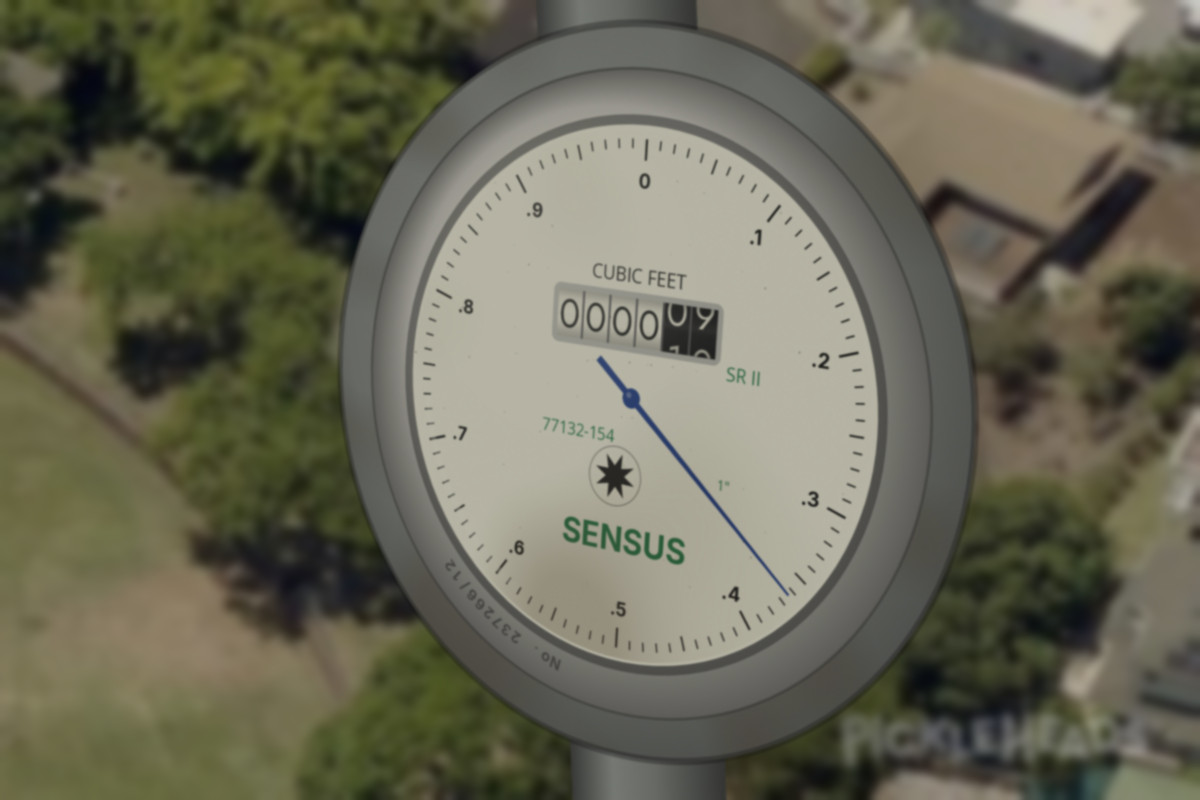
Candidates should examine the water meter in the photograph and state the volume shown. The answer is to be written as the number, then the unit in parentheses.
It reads 9.36 (ft³)
